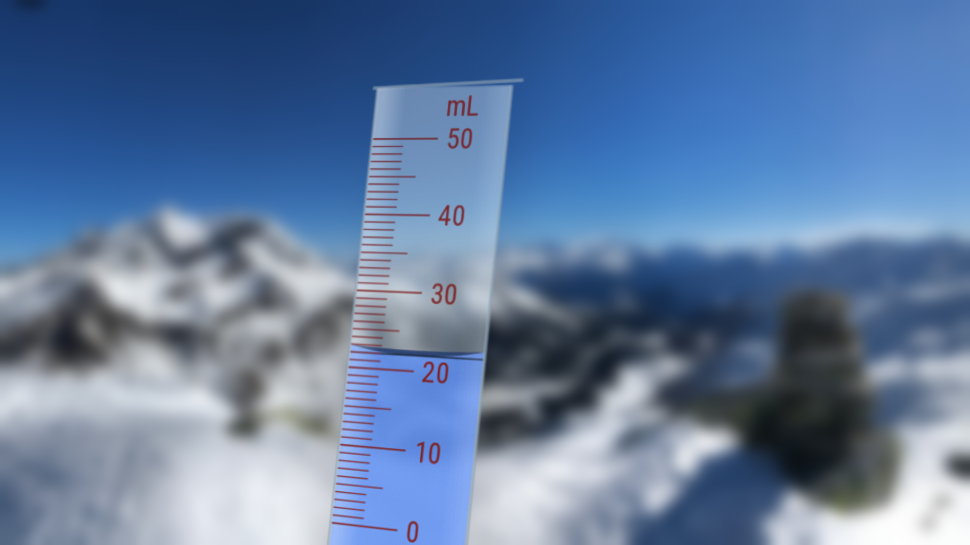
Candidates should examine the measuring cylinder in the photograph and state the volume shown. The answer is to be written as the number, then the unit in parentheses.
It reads 22 (mL)
